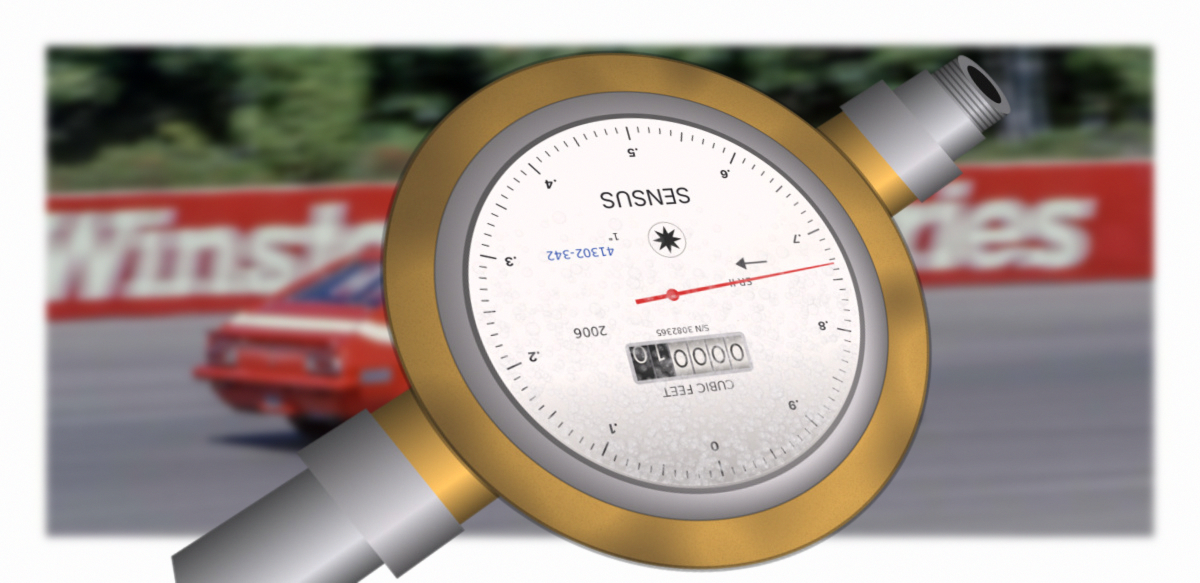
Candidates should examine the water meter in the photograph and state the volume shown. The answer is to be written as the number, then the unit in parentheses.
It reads 9.73 (ft³)
